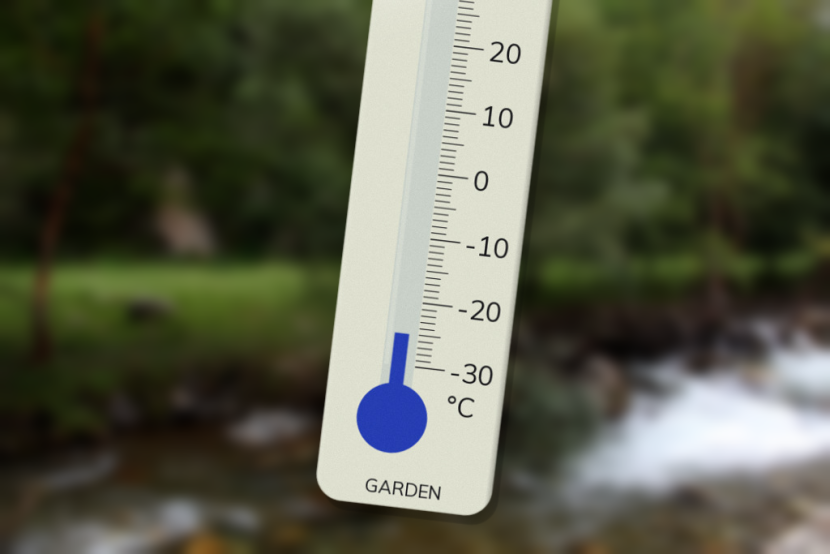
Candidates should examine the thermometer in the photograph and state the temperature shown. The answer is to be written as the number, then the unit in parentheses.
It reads -25 (°C)
